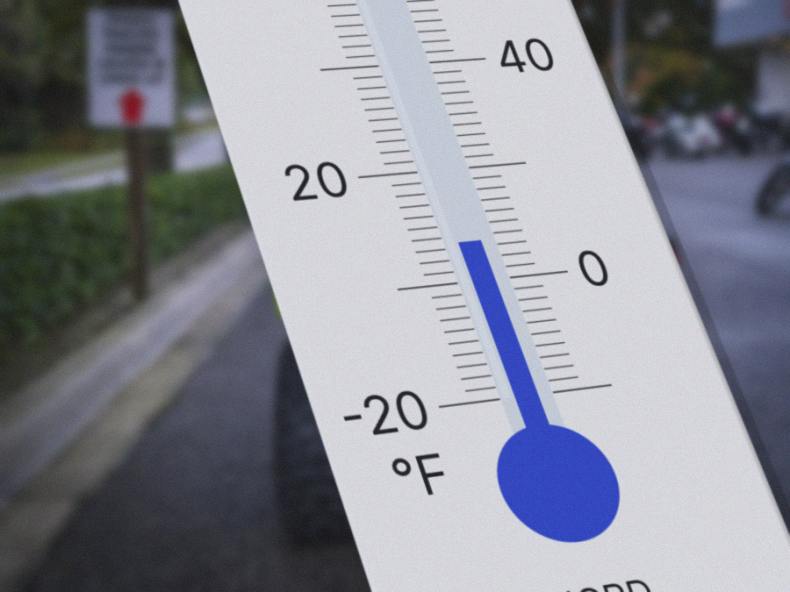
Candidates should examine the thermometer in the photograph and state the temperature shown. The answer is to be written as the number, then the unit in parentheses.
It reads 7 (°F)
